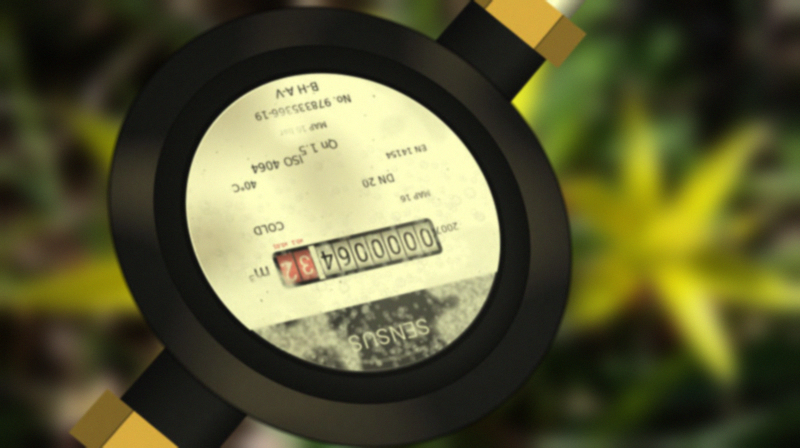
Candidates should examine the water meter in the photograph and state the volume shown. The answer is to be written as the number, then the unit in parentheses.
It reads 64.32 (m³)
